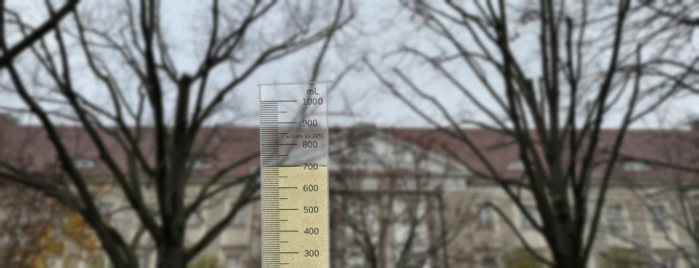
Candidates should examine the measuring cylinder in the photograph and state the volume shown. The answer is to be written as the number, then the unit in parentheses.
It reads 700 (mL)
